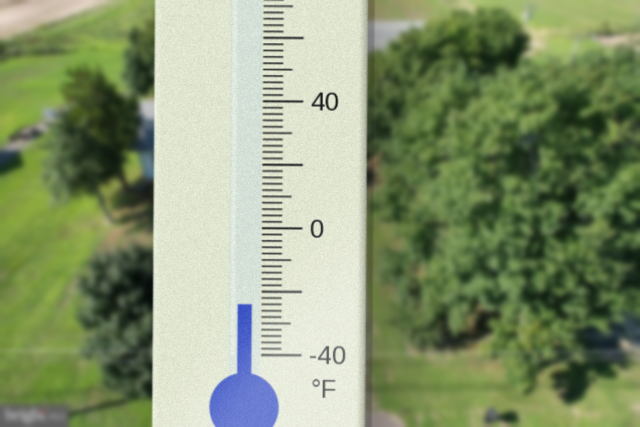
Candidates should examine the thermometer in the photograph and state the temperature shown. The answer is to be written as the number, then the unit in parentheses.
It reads -24 (°F)
